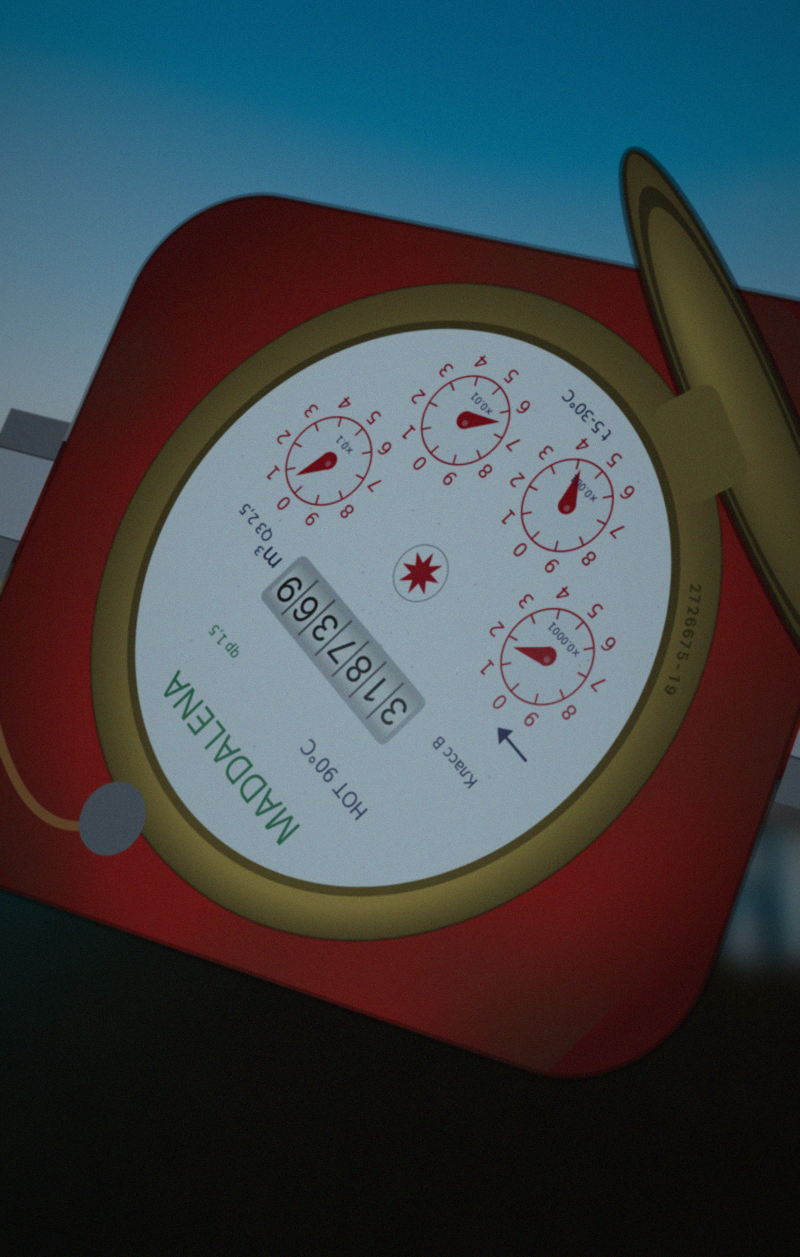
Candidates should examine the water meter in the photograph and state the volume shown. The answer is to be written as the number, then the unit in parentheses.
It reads 3187369.0641 (m³)
